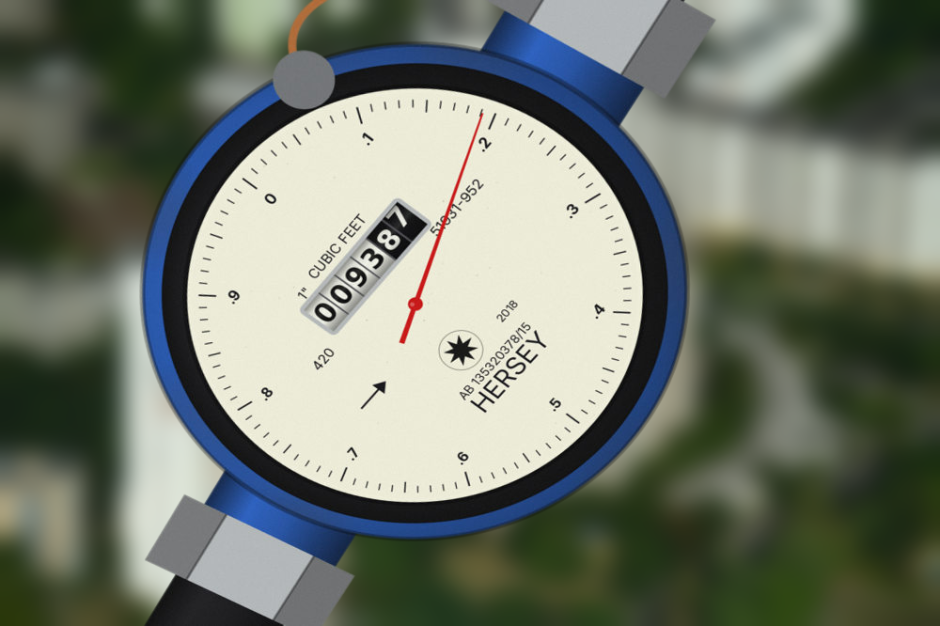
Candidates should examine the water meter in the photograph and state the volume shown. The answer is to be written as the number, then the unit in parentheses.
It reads 9387.19 (ft³)
